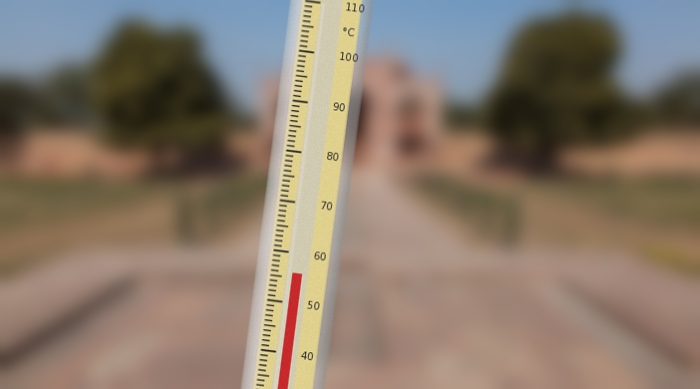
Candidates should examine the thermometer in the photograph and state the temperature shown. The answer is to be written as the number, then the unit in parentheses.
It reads 56 (°C)
